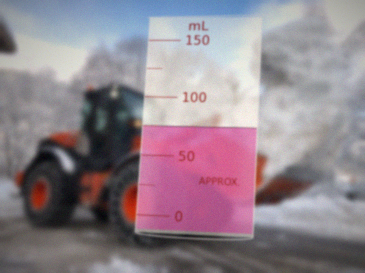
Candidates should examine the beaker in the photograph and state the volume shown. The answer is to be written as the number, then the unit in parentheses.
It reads 75 (mL)
